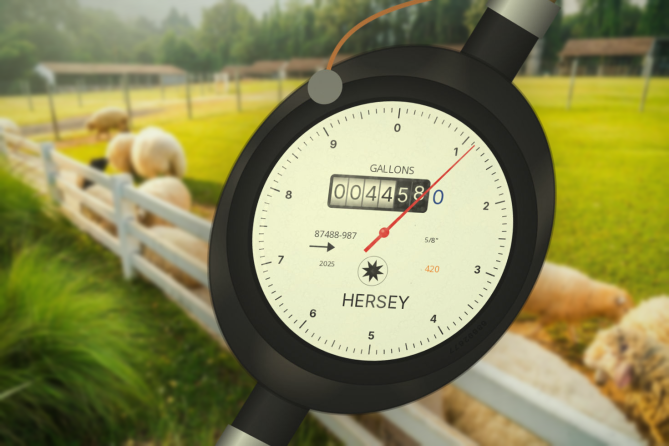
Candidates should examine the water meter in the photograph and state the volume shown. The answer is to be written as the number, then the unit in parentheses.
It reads 44581.1 (gal)
